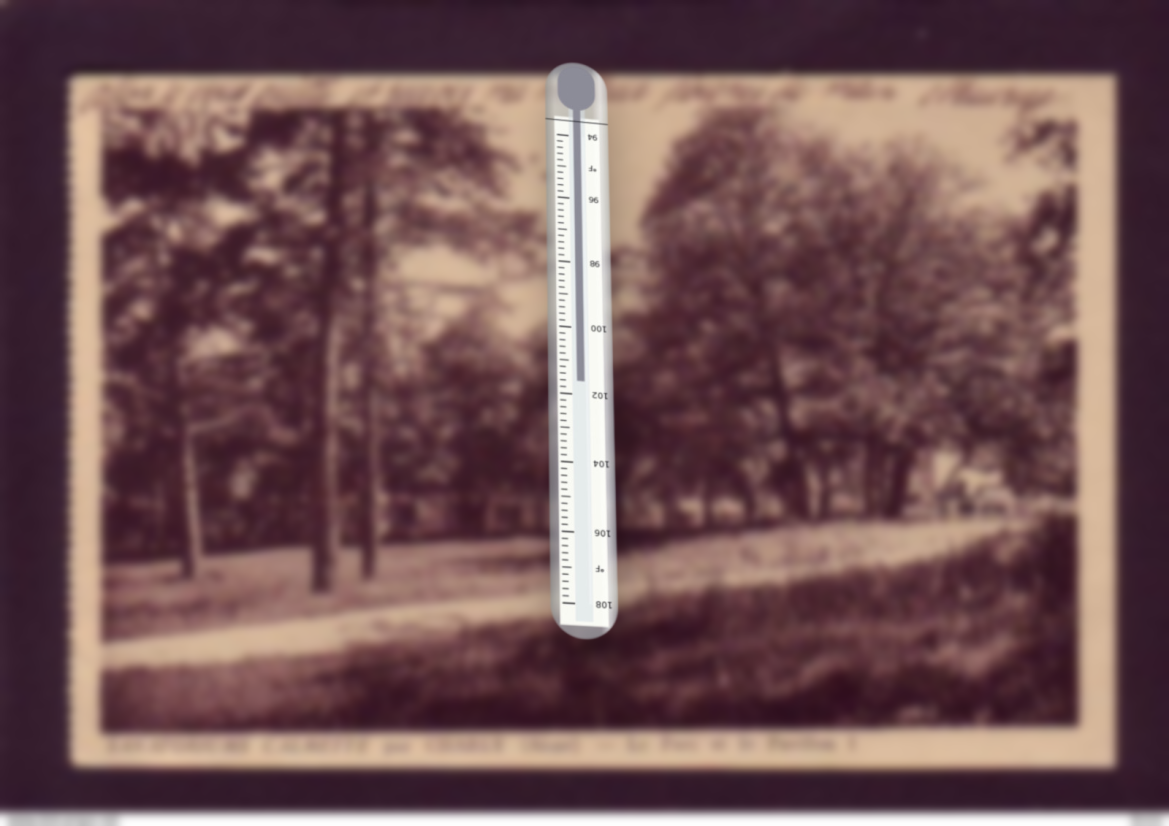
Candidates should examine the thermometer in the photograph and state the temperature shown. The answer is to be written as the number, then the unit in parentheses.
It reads 101.6 (°F)
